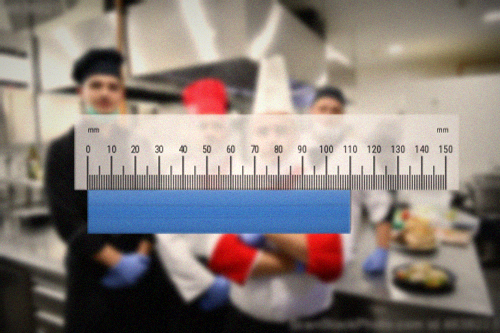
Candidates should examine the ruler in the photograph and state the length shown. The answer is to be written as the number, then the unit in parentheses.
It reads 110 (mm)
